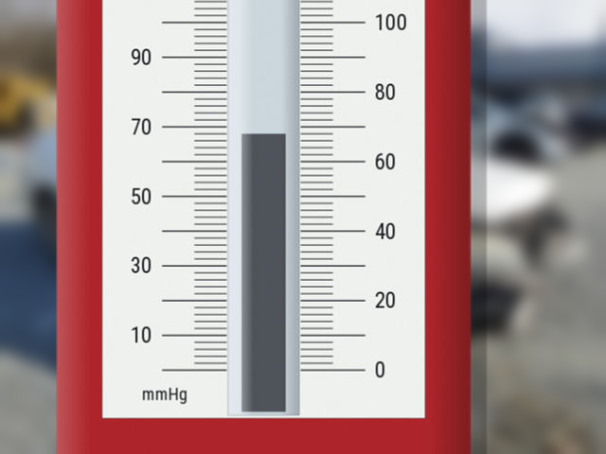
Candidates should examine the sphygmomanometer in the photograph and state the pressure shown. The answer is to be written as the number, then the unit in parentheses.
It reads 68 (mmHg)
